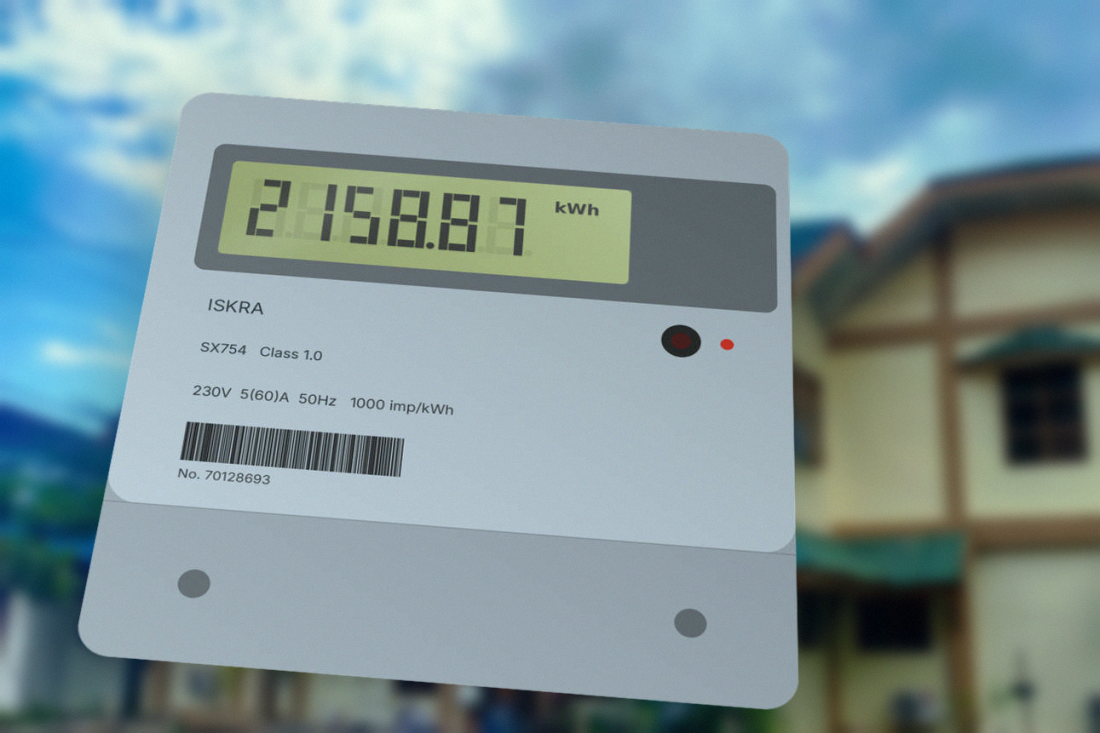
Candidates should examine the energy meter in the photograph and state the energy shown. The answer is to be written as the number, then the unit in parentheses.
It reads 2158.87 (kWh)
